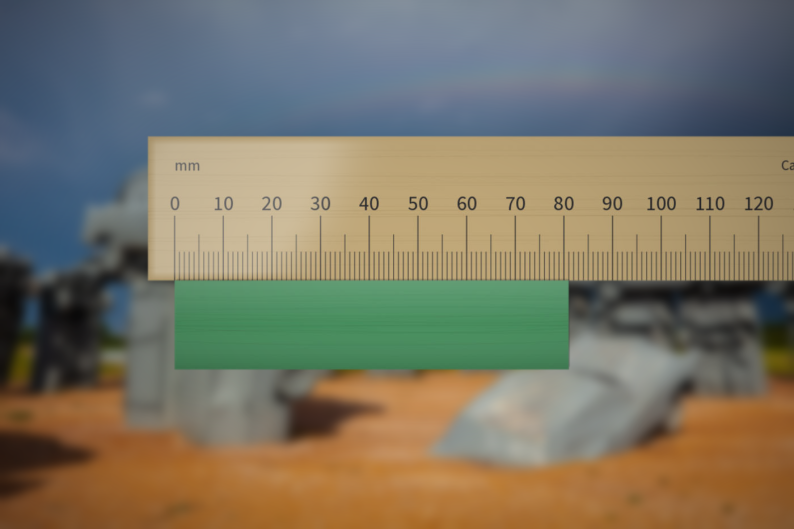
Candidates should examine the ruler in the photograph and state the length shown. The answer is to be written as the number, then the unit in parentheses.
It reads 81 (mm)
